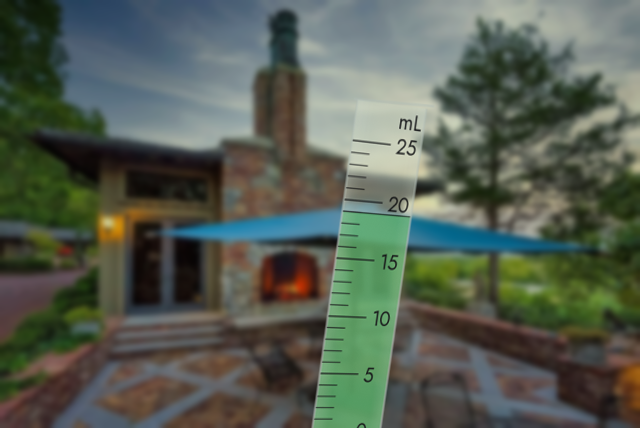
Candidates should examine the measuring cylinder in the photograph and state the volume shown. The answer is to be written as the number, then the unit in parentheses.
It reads 19 (mL)
